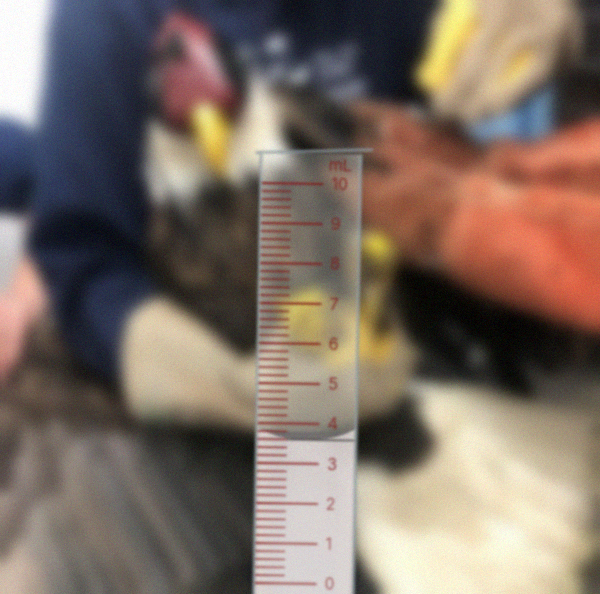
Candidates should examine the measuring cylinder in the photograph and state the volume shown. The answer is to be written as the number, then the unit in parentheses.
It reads 3.6 (mL)
